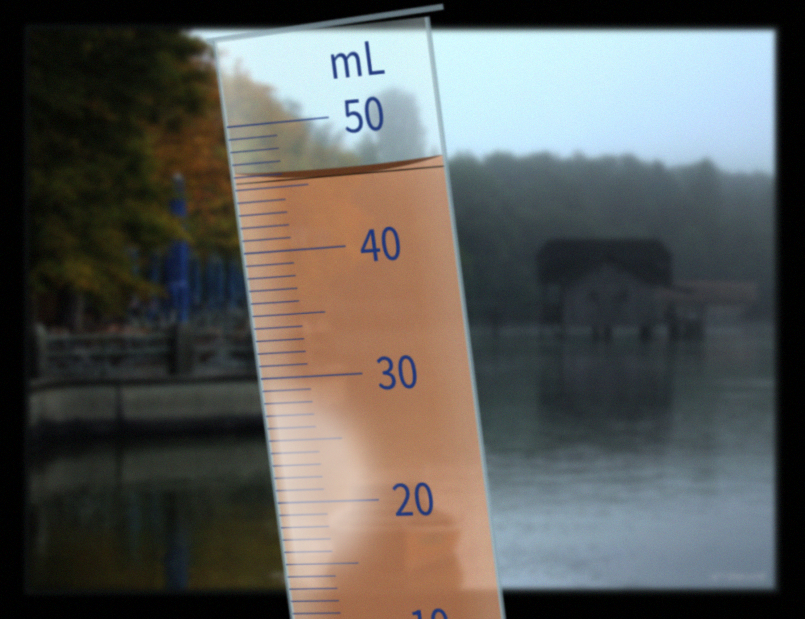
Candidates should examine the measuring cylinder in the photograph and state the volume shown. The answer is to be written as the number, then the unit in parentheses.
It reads 45.5 (mL)
